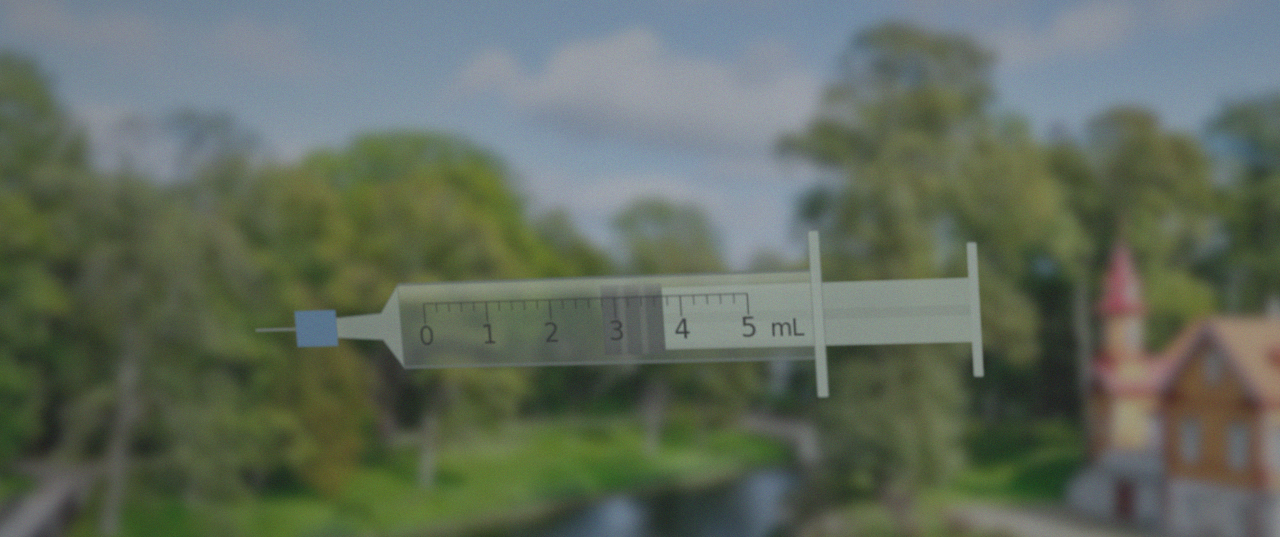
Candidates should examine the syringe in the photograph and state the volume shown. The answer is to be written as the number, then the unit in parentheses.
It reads 2.8 (mL)
